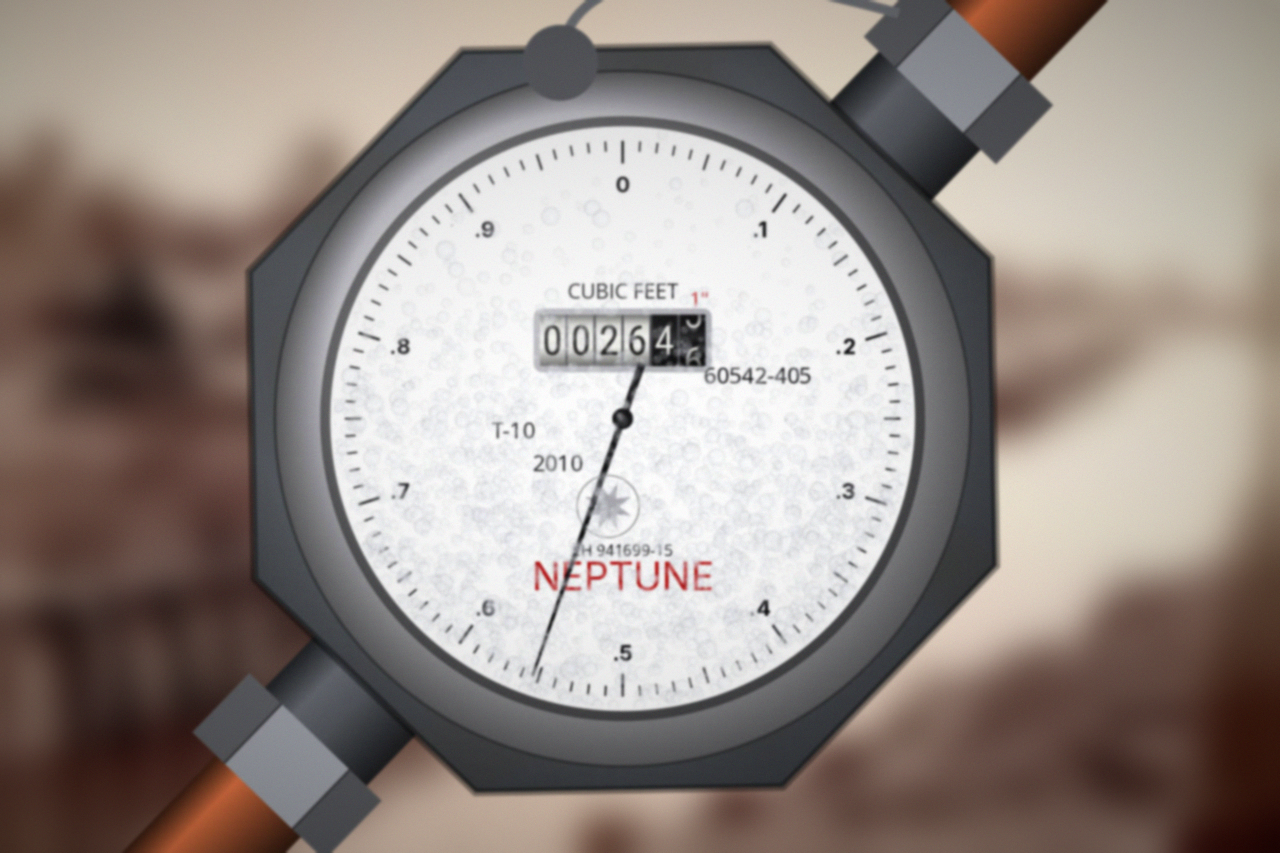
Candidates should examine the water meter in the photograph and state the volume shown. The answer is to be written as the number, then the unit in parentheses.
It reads 2645.55 (ft³)
